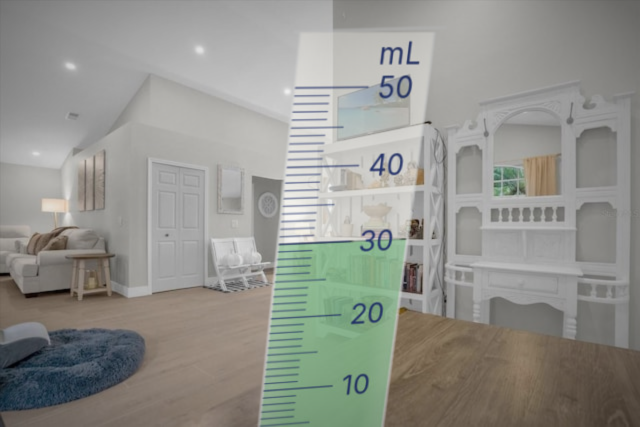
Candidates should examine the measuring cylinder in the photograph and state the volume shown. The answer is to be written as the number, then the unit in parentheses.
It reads 30 (mL)
